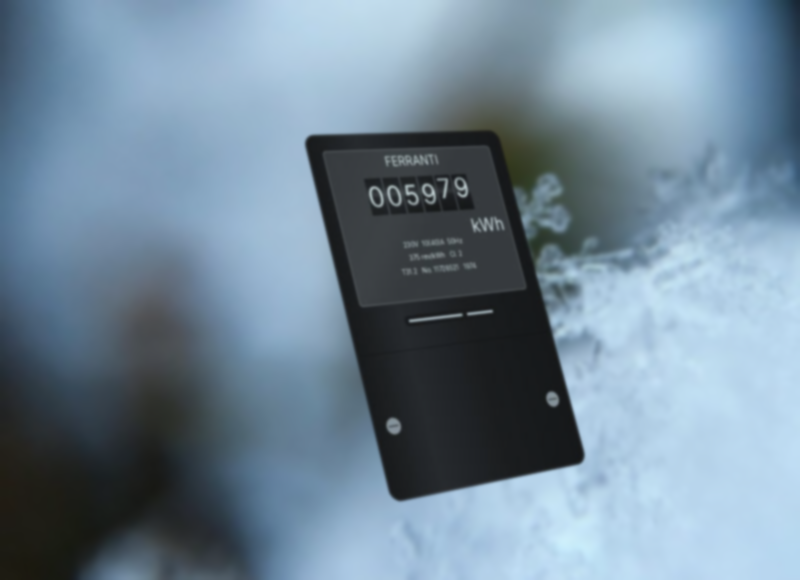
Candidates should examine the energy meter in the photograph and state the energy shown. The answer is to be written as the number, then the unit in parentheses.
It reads 5979 (kWh)
